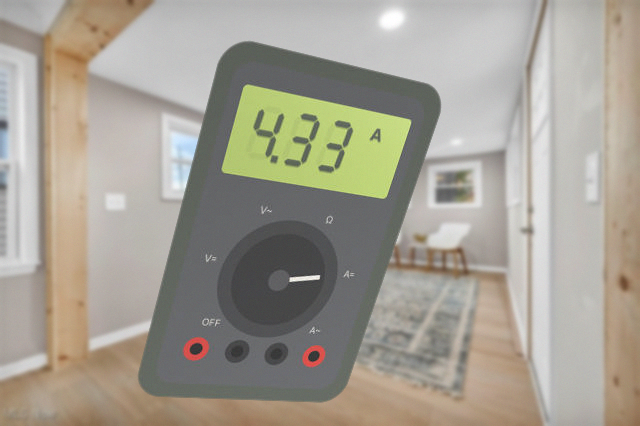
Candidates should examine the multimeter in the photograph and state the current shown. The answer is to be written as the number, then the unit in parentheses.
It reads 4.33 (A)
